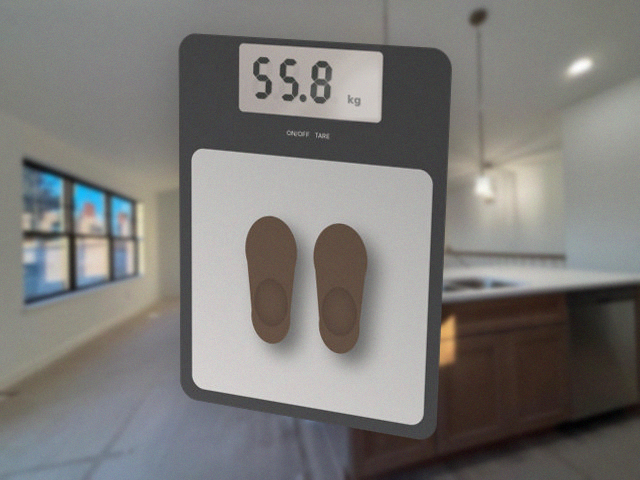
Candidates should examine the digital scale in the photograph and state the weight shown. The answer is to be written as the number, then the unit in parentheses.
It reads 55.8 (kg)
